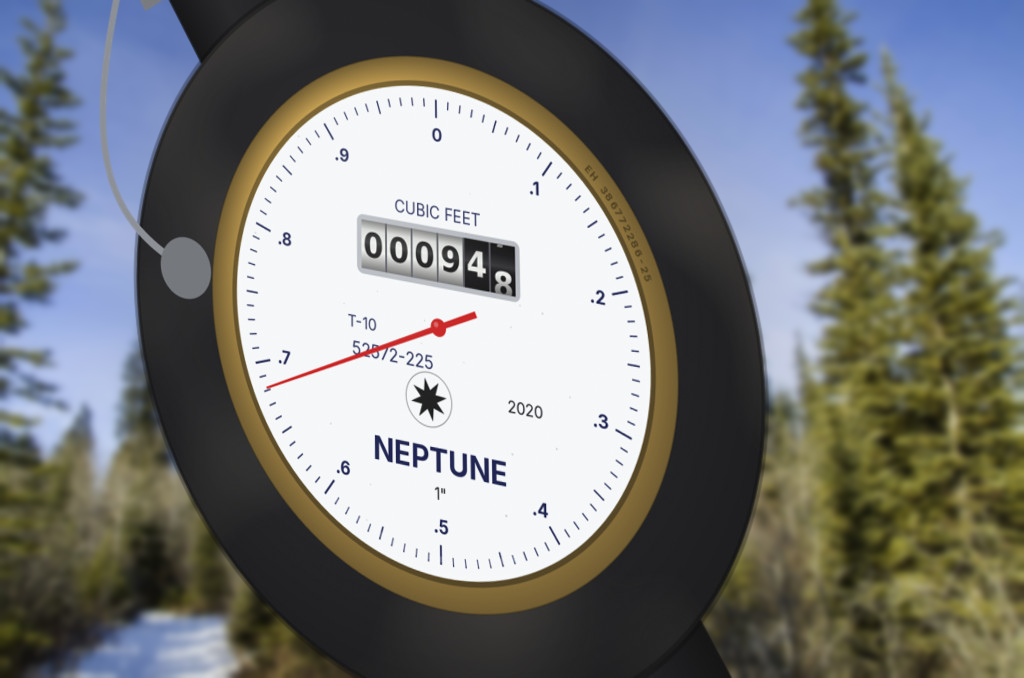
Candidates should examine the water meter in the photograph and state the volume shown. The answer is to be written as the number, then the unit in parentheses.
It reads 947.68 (ft³)
